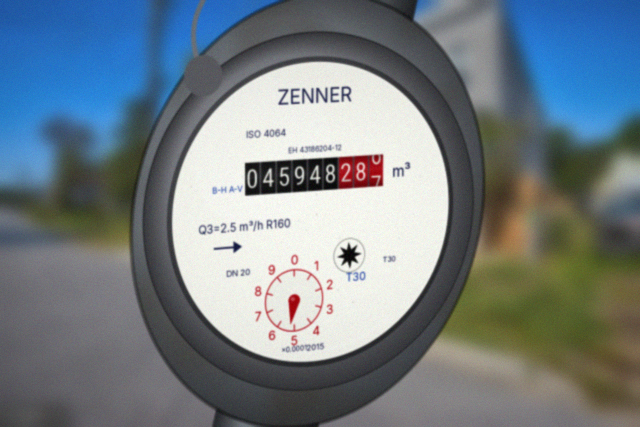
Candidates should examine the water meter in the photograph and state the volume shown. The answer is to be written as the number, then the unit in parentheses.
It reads 45948.2865 (m³)
